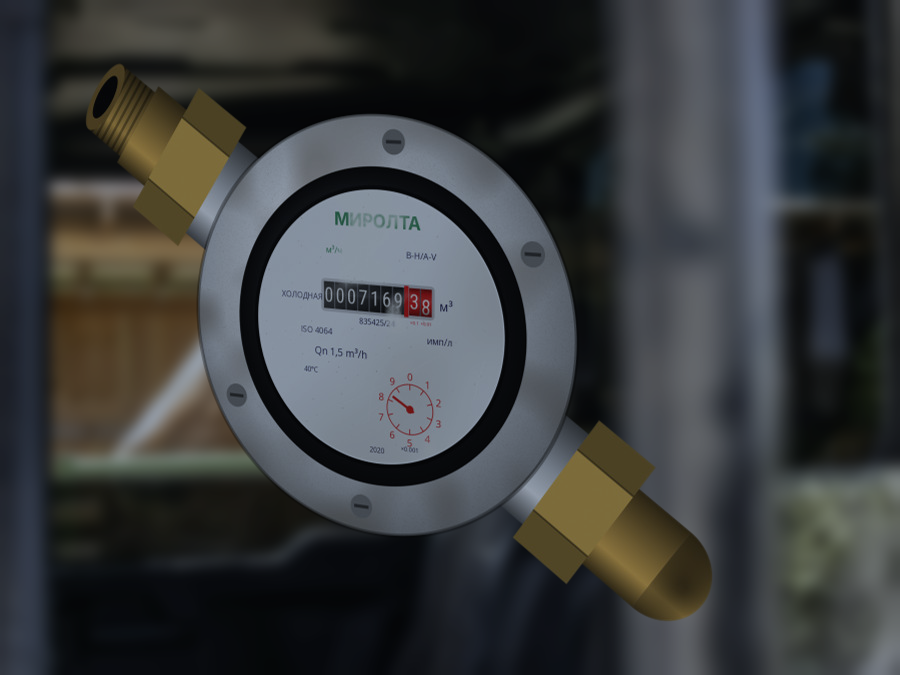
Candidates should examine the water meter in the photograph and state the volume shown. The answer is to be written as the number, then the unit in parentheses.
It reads 7169.378 (m³)
